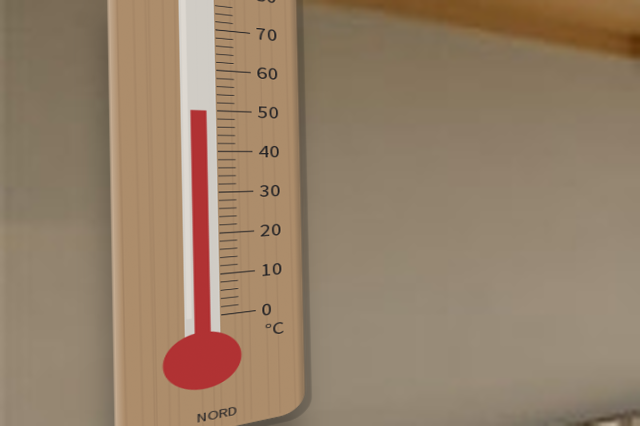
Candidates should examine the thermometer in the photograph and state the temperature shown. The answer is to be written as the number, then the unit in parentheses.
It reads 50 (°C)
